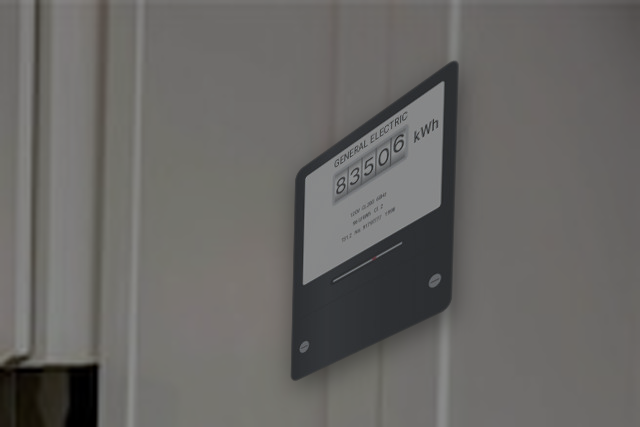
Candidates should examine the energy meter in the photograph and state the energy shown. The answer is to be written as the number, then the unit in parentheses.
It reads 83506 (kWh)
